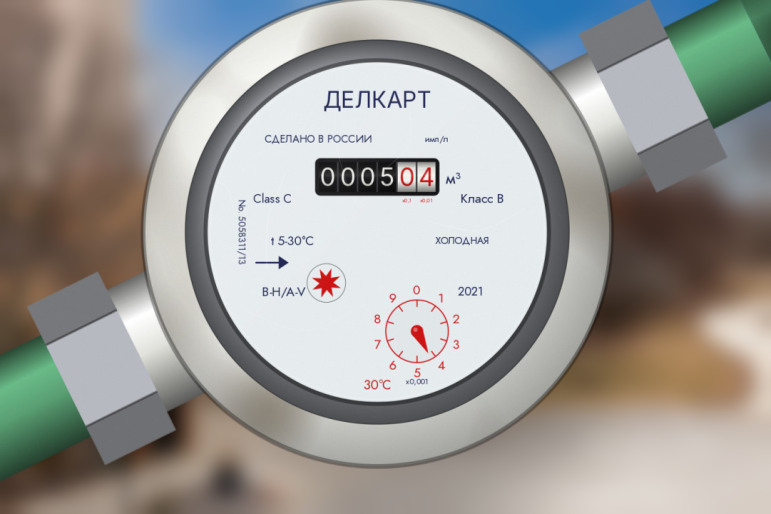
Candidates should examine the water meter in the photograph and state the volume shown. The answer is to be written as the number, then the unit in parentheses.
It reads 5.044 (m³)
